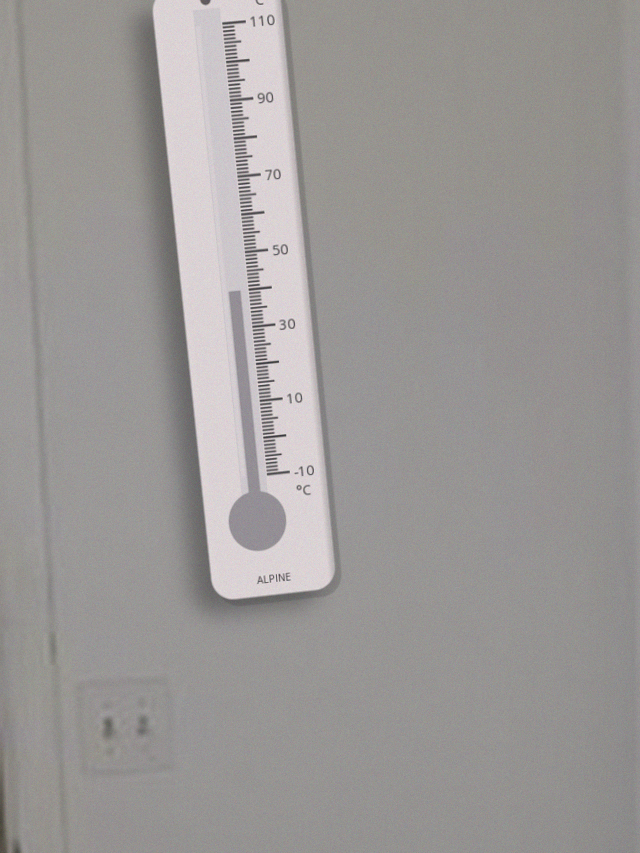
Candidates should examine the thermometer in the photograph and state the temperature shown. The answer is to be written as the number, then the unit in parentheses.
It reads 40 (°C)
